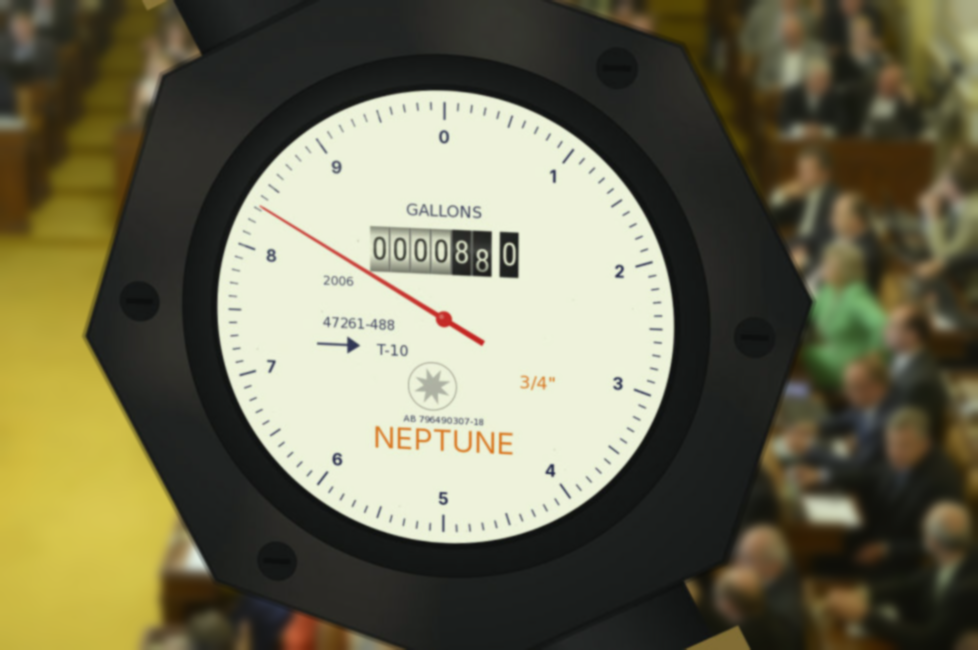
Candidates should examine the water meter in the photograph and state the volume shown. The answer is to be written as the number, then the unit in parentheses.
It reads 878.3 (gal)
